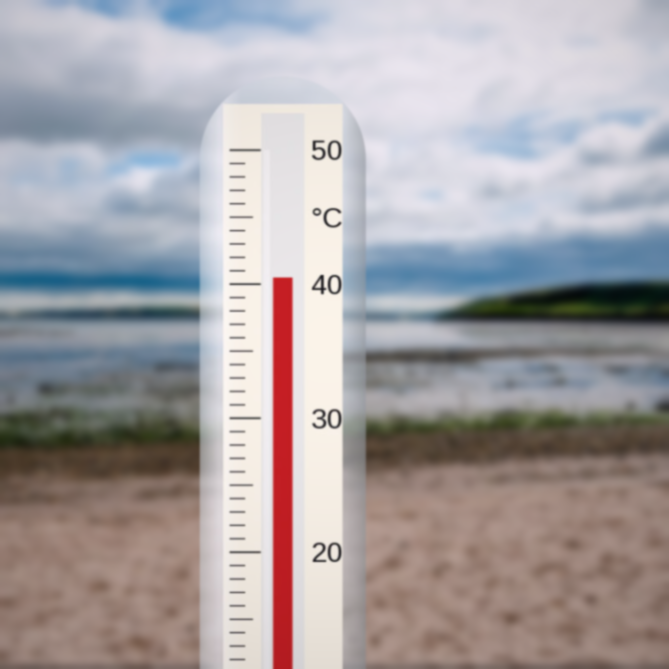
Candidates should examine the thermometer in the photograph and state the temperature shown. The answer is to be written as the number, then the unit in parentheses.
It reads 40.5 (°C)
